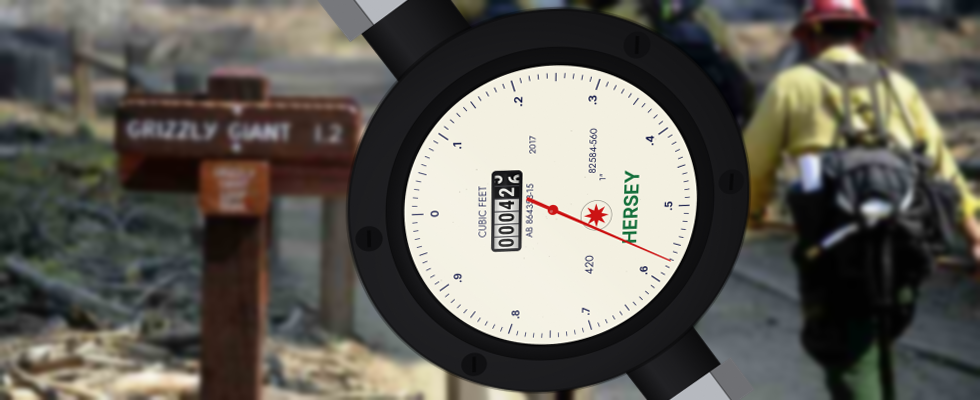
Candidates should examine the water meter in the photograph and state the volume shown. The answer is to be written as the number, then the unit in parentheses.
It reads 425.57 (ft³)
